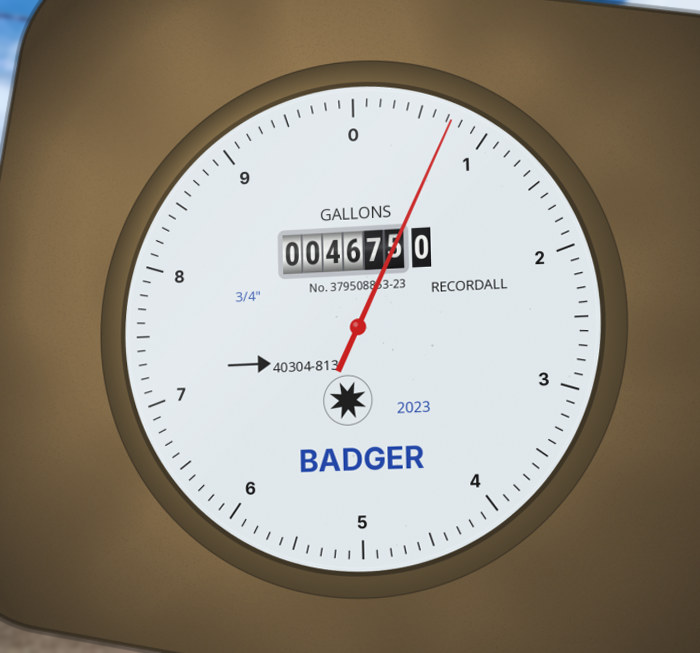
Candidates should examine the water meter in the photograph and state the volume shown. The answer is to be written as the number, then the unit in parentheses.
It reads 46750.7 (gal)
